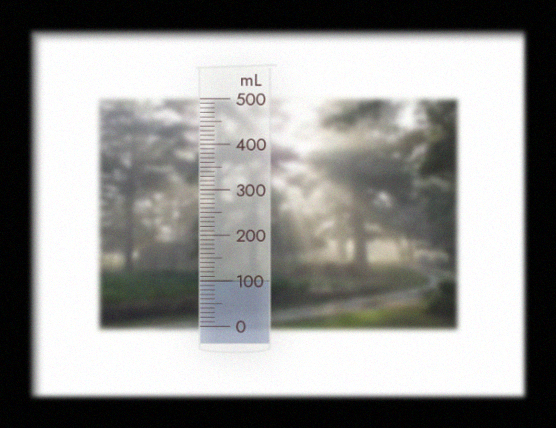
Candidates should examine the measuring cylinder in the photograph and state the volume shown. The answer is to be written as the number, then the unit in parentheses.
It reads 100 (mL)
